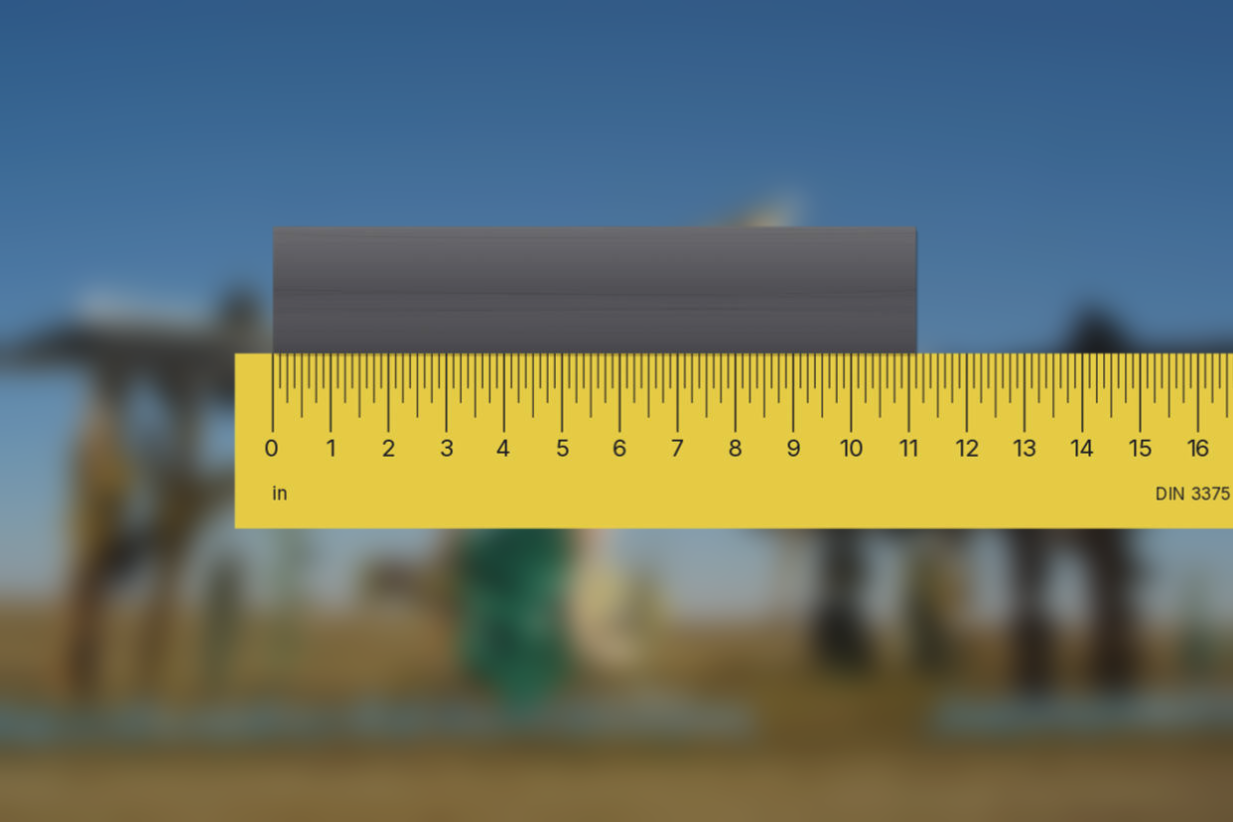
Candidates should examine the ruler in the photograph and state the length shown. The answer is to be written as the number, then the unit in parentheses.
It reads 11.125 (in)
